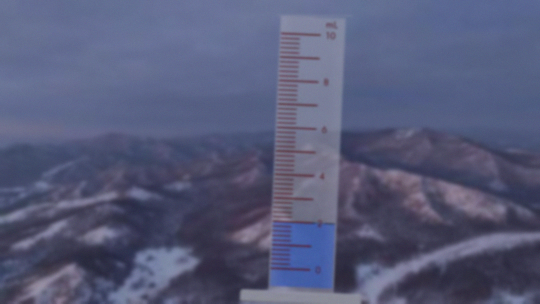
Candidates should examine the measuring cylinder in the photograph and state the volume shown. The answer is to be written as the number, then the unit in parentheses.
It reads 2 (mL)
